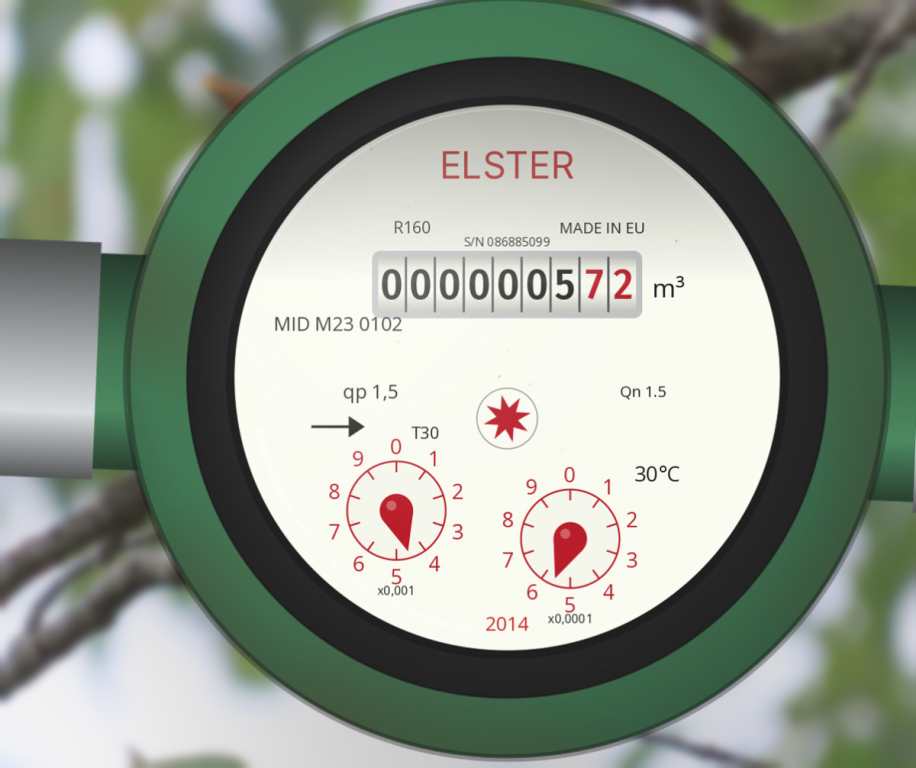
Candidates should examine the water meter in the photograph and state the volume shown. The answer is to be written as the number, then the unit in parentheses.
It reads 5.7245 (m³)
